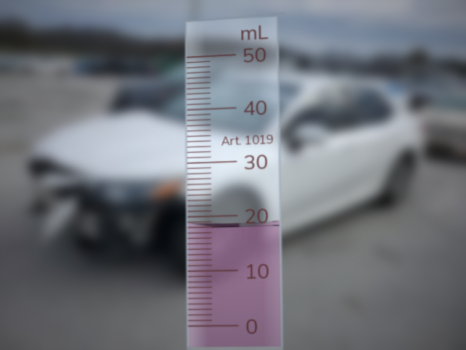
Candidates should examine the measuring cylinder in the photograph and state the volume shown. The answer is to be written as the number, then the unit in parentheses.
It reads 18 (mL)
